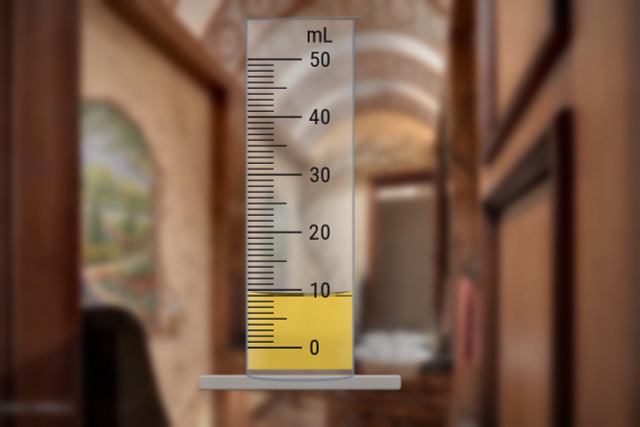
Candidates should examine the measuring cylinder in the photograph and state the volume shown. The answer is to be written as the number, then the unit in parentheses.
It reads 9 (mL)
